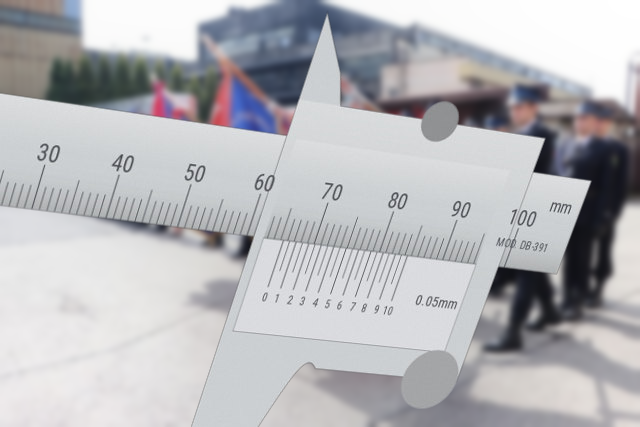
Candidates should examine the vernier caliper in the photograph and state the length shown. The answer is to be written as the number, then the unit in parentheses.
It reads 65.4 (mm)
